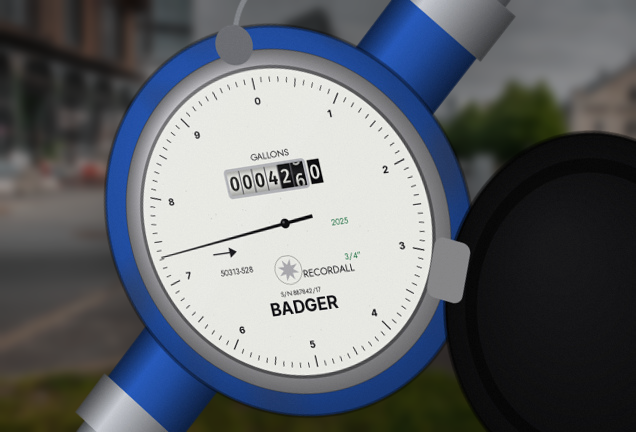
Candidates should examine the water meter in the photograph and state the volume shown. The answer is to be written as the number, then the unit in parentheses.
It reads 4257.3 (gal)
